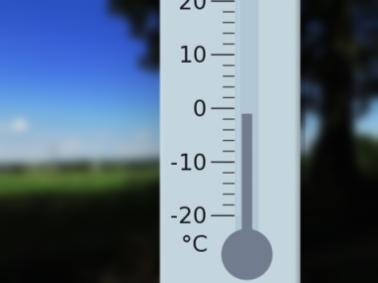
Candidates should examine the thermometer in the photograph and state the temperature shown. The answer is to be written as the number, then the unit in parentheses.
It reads -1 (°C)
